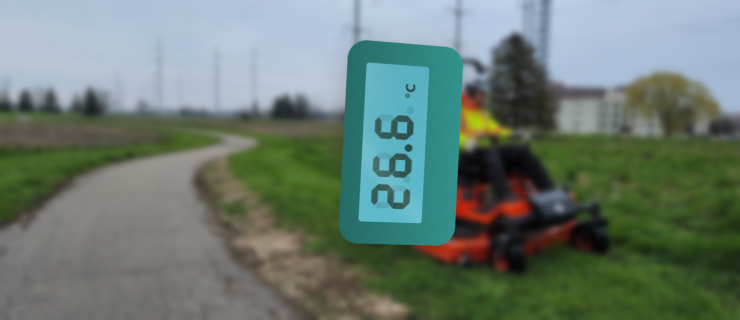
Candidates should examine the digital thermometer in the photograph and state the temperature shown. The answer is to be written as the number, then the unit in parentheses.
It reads 26.6 (°C)
